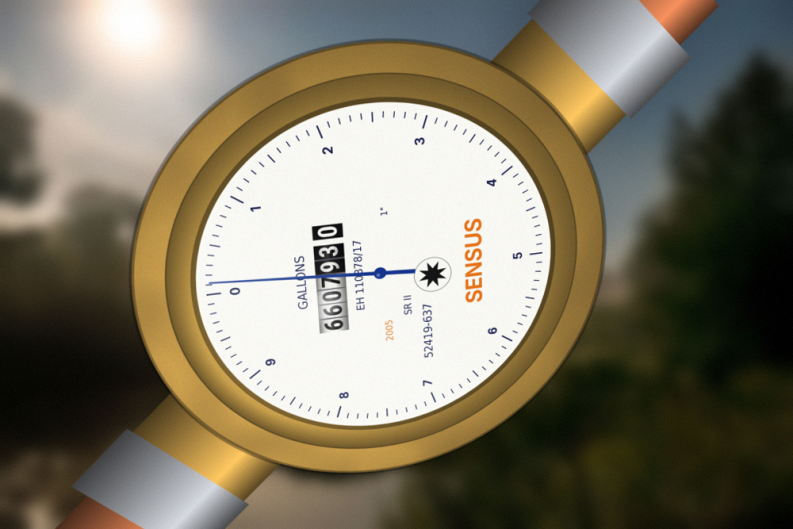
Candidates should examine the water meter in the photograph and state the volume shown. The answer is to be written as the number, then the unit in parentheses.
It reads 6607930.1 (gal)
